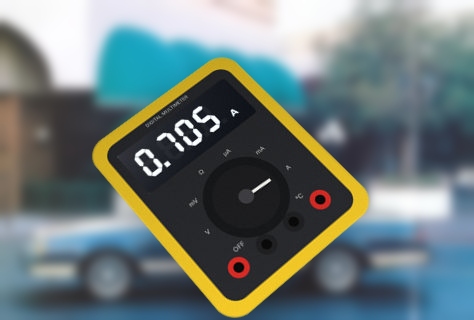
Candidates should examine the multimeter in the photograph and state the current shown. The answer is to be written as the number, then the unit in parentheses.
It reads 0.705 (A)
